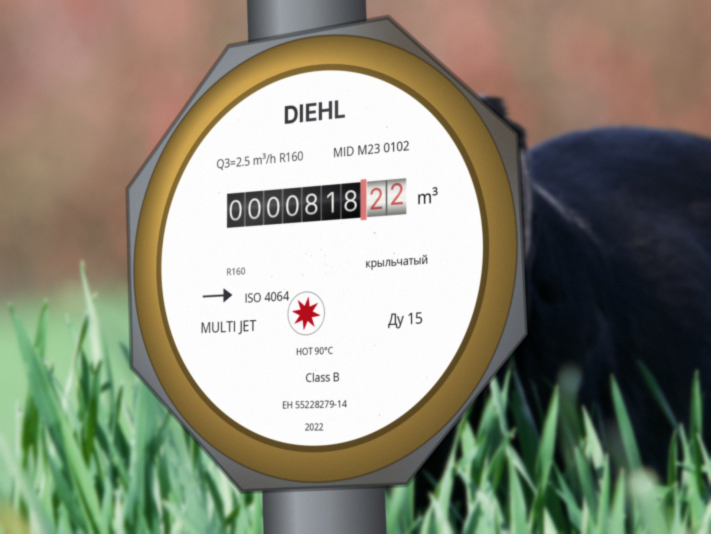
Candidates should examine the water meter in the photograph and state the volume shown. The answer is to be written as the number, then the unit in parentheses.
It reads 818.22 (m³)
